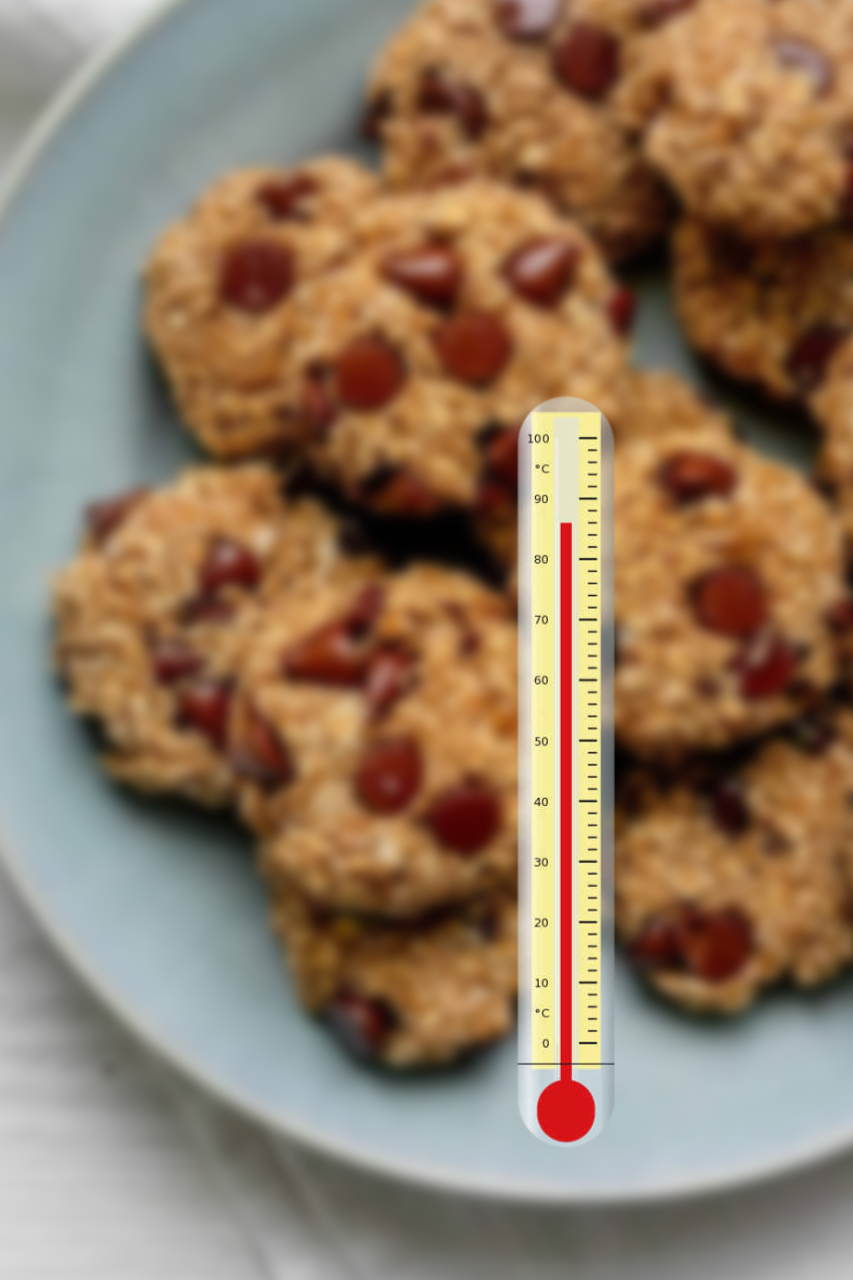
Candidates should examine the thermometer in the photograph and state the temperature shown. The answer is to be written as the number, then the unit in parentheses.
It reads 86 (°C)
